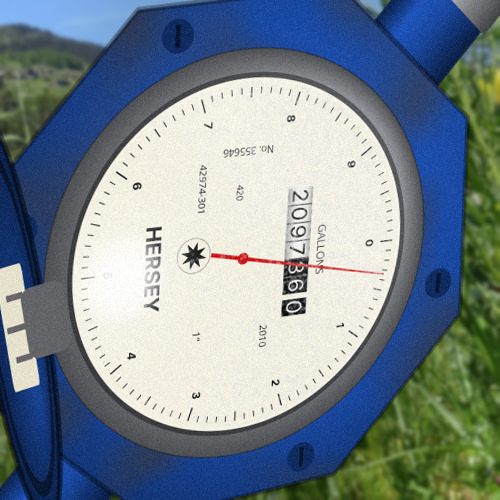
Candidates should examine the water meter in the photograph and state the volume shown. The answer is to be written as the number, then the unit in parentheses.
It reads 2097360.3 (gal)
